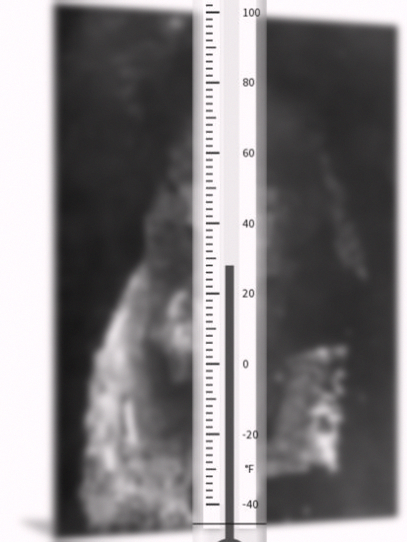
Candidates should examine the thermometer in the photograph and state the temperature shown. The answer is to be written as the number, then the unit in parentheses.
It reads 28 (°F)
